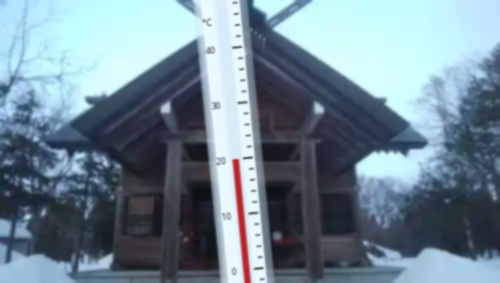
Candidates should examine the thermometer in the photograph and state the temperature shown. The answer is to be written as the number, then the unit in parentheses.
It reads 20 (°C)
